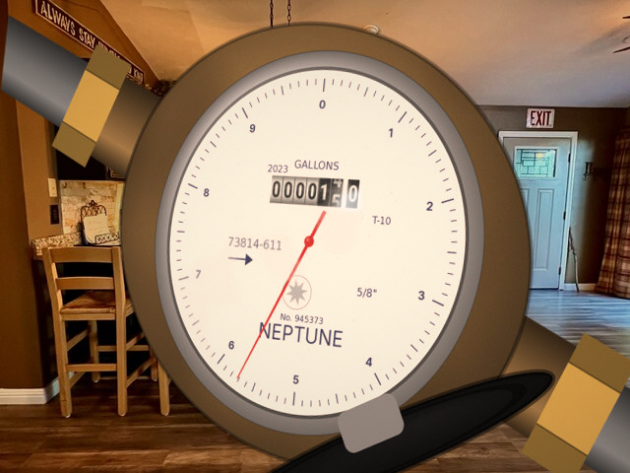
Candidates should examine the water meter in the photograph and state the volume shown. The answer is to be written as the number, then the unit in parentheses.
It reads 145.7 (gal)
